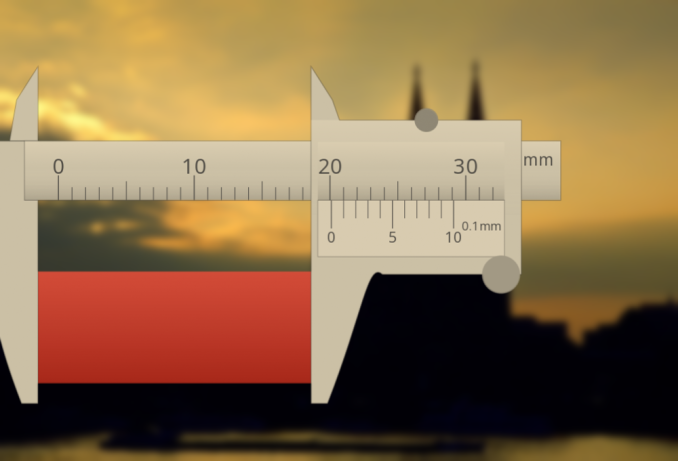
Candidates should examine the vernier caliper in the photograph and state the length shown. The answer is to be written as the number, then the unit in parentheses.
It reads 20.1 (mm)
